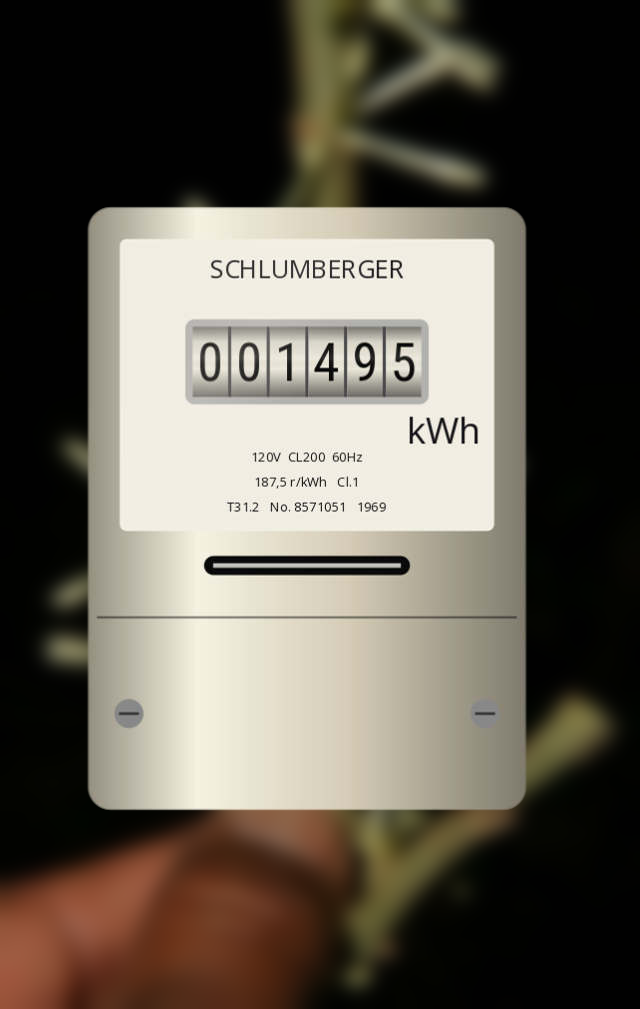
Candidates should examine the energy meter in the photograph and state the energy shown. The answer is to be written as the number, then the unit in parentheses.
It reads 1495 (kWh)
